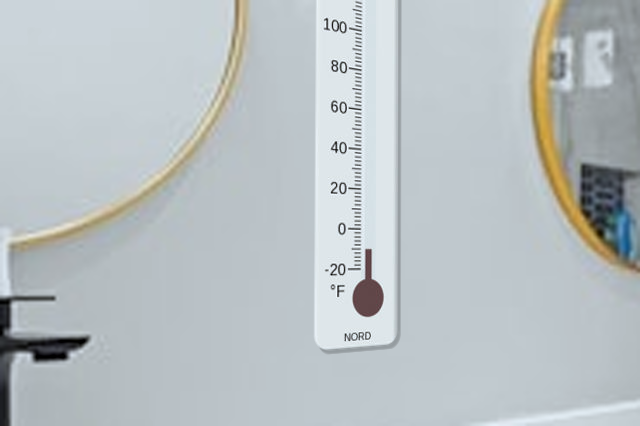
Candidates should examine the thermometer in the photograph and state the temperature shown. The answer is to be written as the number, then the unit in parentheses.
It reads -10 (°F)
